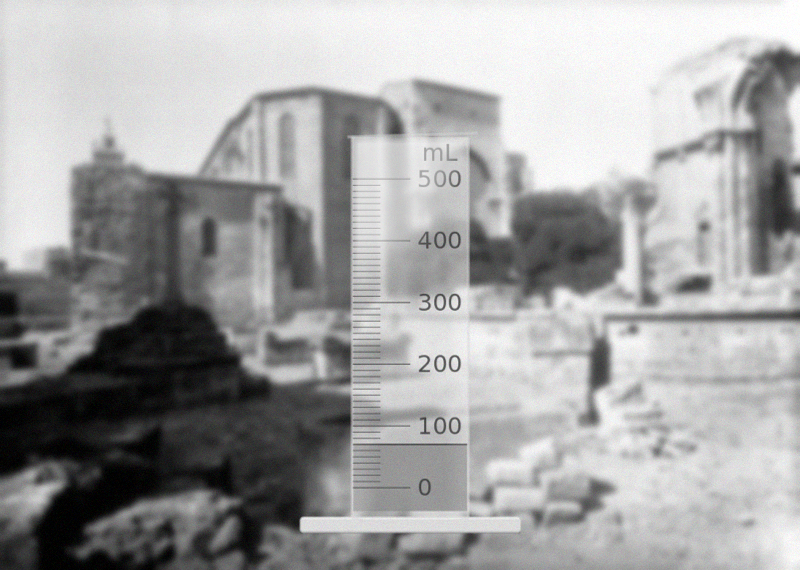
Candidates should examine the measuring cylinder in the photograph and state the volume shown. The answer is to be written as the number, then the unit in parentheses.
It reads 70 (mL)
